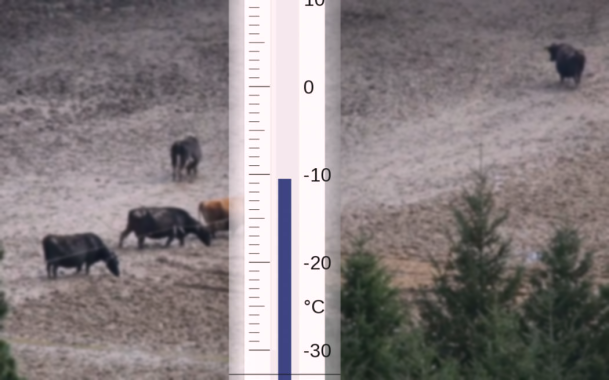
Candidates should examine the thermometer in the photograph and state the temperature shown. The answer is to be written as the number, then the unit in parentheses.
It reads -10.5 (°C)
